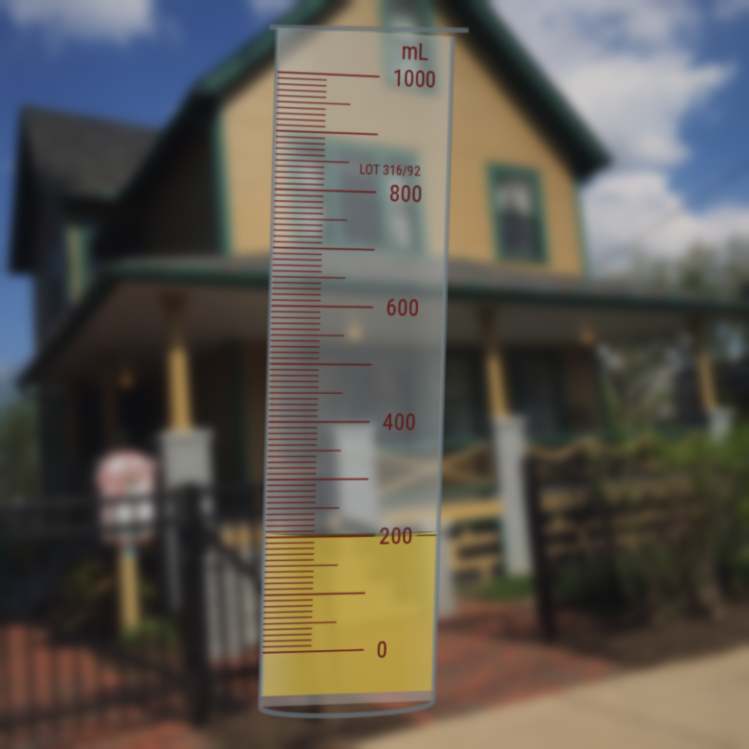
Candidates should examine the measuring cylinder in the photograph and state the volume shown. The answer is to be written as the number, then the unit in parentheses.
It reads 200 (mL)
